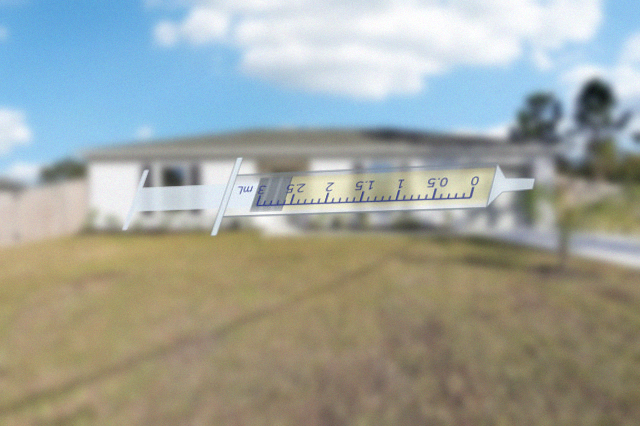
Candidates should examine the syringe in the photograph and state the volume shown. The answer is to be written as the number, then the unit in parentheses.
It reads 2.6 (mL)
